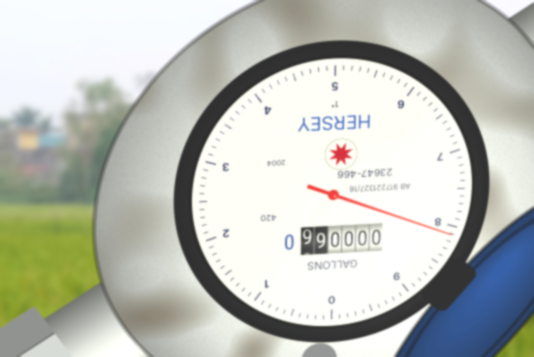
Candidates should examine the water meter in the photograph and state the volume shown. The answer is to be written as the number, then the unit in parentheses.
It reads 658.1 (gal)
